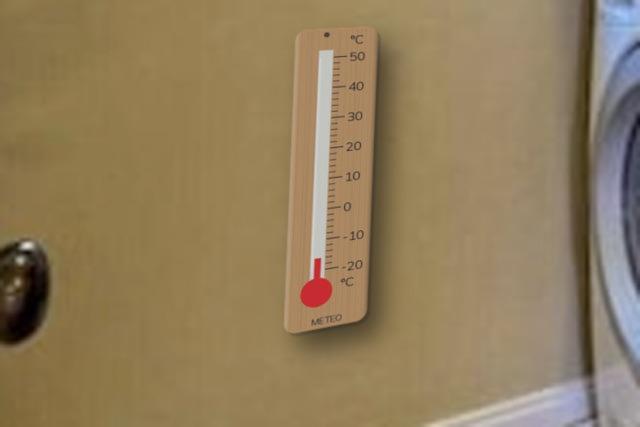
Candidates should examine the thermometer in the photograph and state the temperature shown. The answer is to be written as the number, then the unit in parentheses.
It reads -16 (°C)
